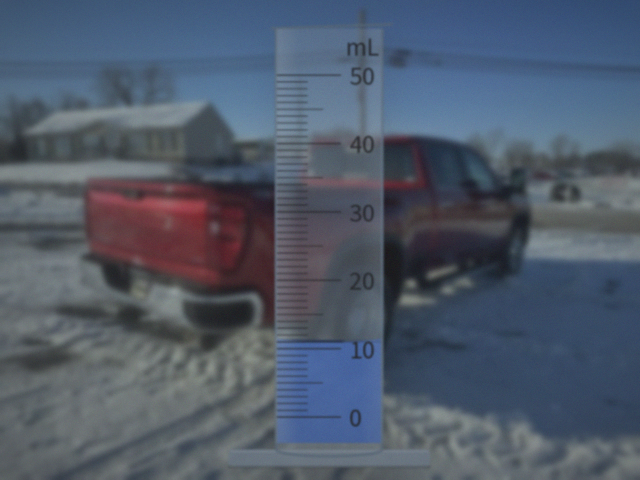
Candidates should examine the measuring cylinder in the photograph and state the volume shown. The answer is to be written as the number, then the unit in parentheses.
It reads 11 (mL)
